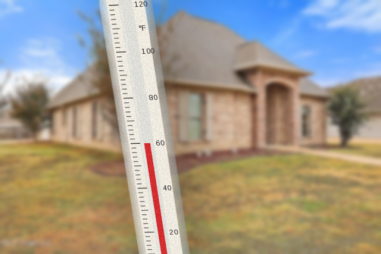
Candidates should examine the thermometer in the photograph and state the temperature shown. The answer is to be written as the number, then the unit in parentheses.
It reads 60 (°F)
